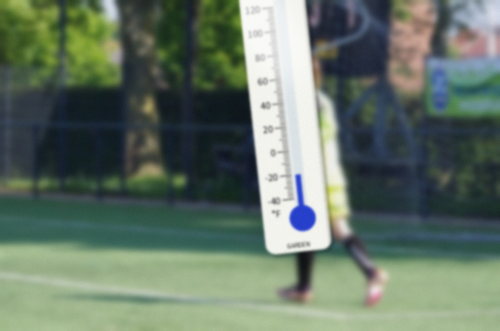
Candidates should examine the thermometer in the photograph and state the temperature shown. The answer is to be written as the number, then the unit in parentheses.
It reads -20 (°F)
